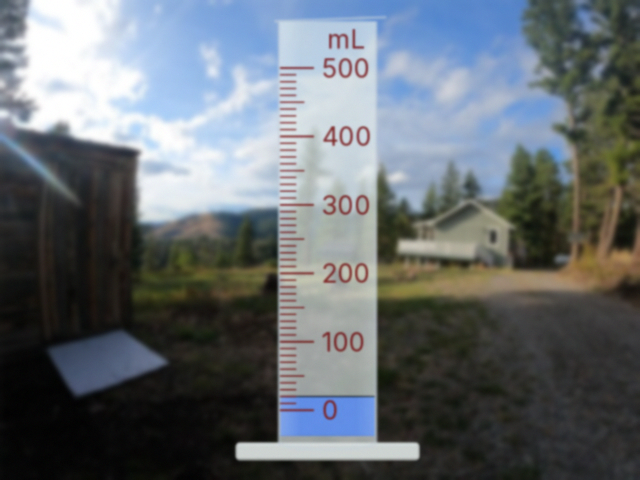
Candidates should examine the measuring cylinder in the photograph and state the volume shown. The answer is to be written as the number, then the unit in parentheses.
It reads 20 (mL)
